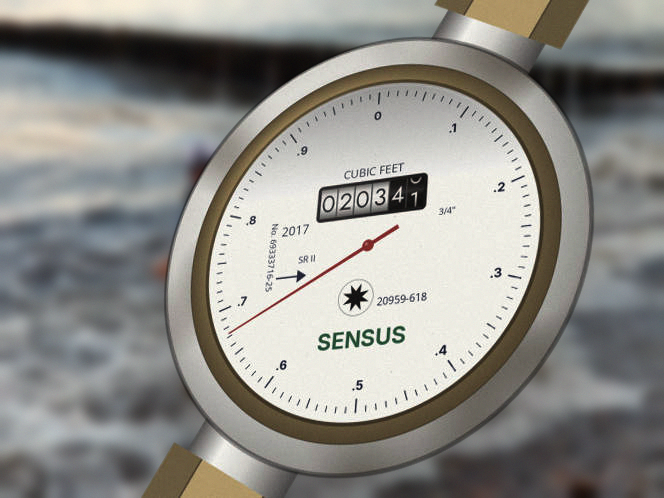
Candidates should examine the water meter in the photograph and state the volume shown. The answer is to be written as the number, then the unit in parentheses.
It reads 20340.67 (ft³)
